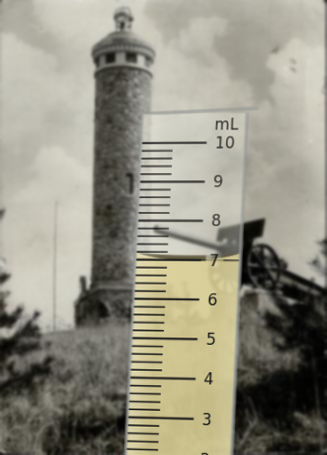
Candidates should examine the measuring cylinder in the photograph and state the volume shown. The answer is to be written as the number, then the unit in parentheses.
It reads 7 (mL)
